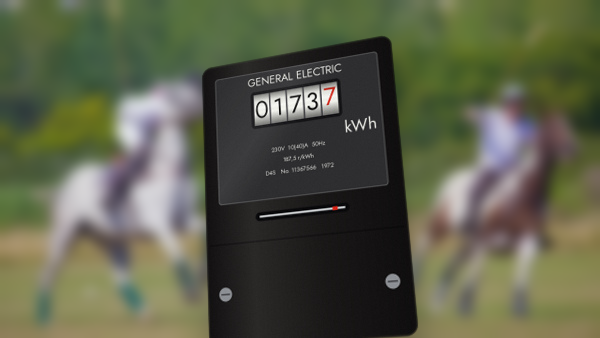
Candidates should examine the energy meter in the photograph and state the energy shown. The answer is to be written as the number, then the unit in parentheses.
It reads 173.7 (kWh)
